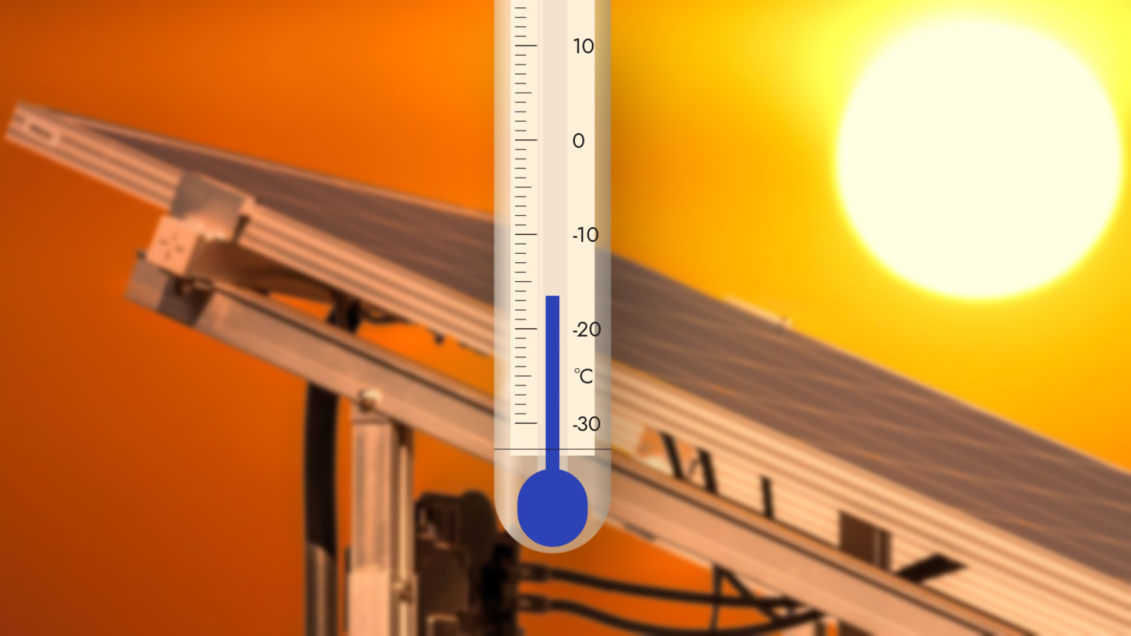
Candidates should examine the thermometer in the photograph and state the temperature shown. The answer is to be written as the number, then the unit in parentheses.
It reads -16.5 (°C)
